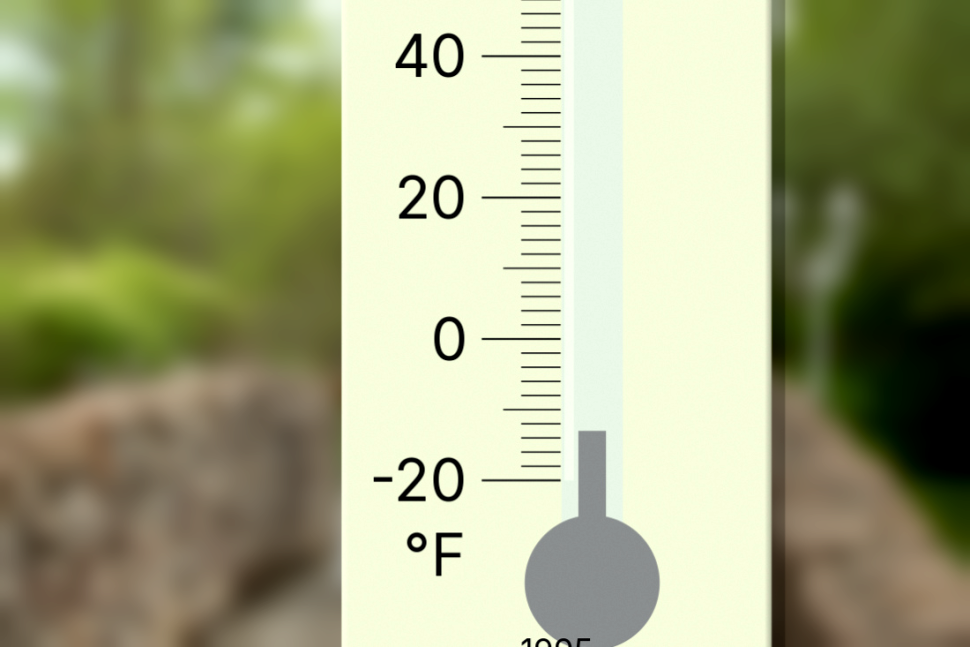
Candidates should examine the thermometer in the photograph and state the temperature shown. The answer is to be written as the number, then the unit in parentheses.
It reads -13 (°F)
